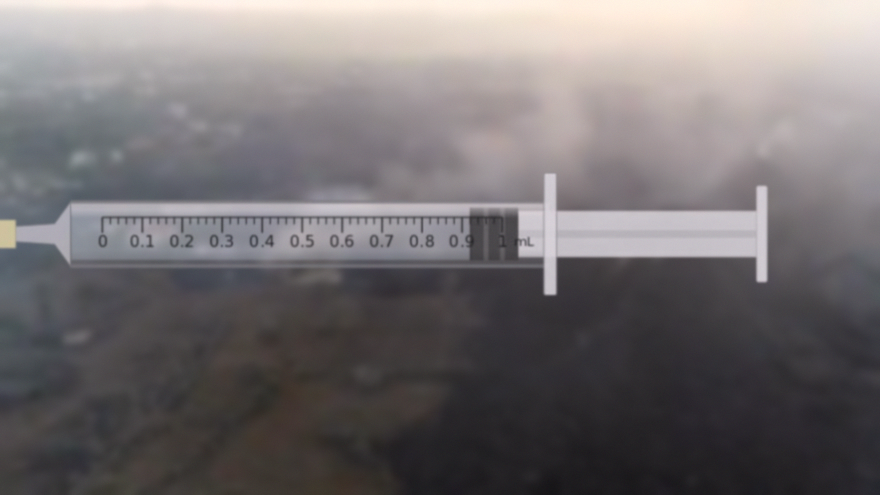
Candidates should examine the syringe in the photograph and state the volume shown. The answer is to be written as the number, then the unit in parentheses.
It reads 0.92 (mL)
